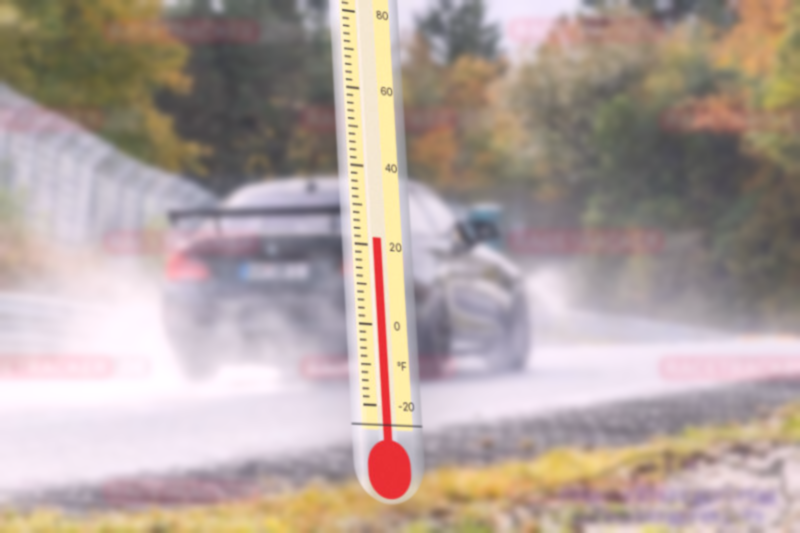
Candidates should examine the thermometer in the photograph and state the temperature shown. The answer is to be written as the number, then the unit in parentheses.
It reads 22 (°F)
